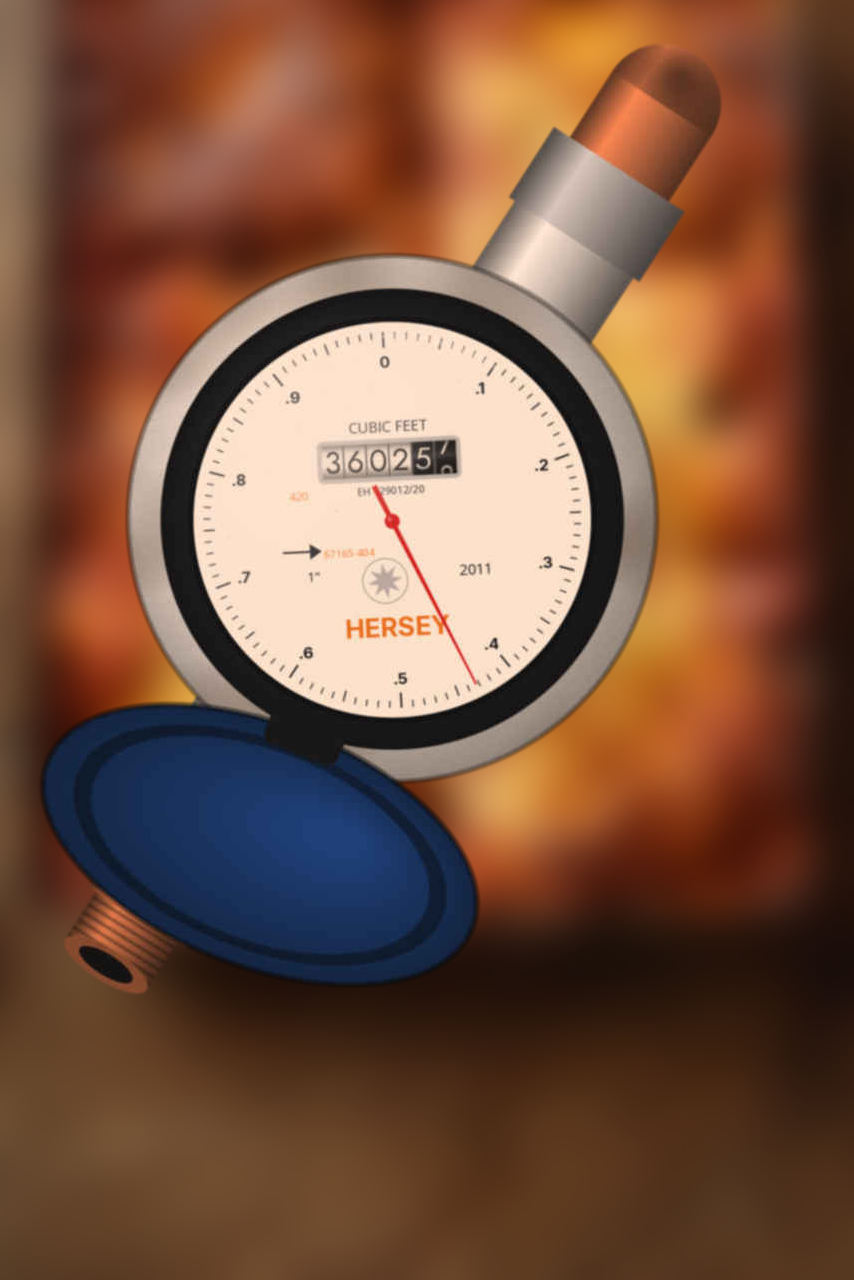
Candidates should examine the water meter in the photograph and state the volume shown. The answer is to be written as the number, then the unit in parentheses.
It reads 360257.43 (ft³)
